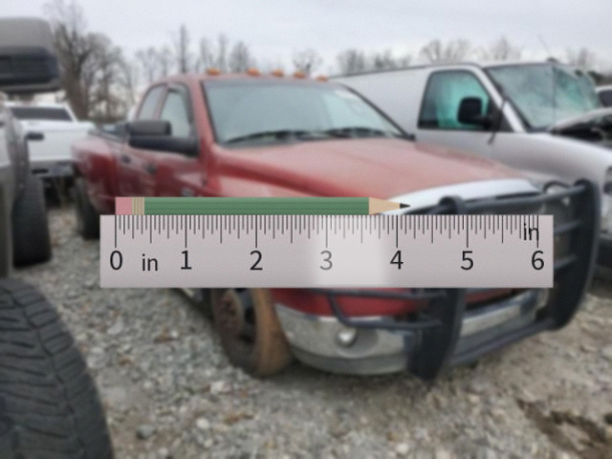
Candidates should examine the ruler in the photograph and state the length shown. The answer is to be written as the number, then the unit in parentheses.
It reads 4.1875 (in)
